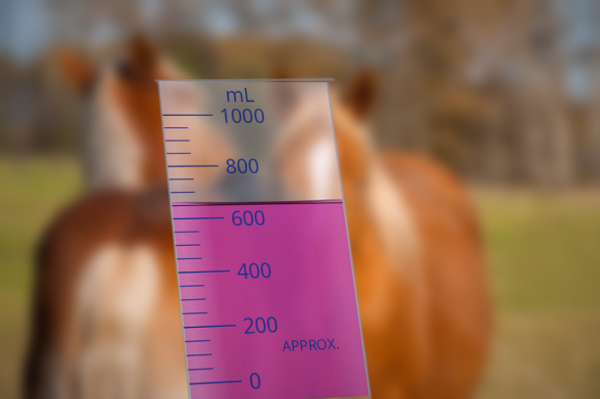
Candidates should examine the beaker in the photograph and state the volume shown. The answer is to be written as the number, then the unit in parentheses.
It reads 650 (mL)
